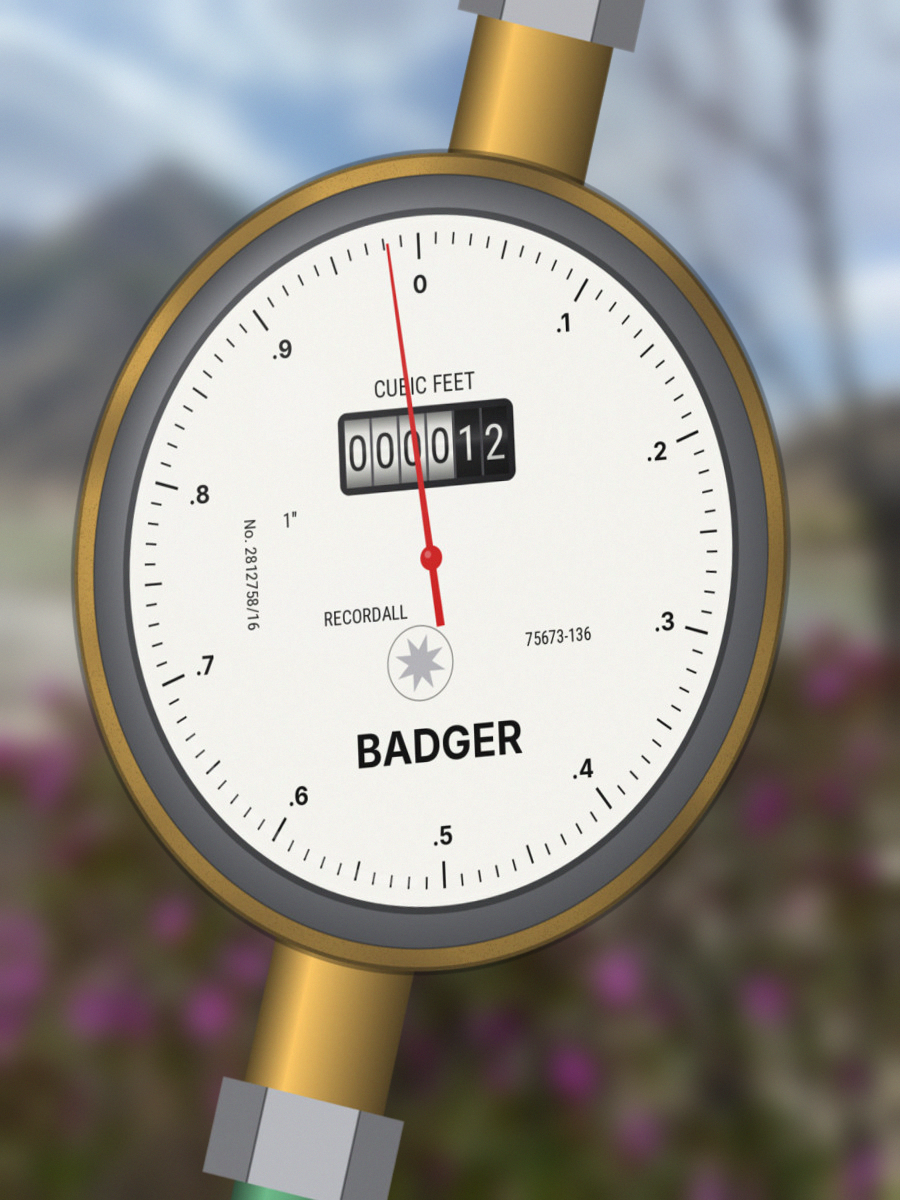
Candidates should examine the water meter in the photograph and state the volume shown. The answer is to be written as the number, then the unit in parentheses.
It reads 11.98 (ft³)
